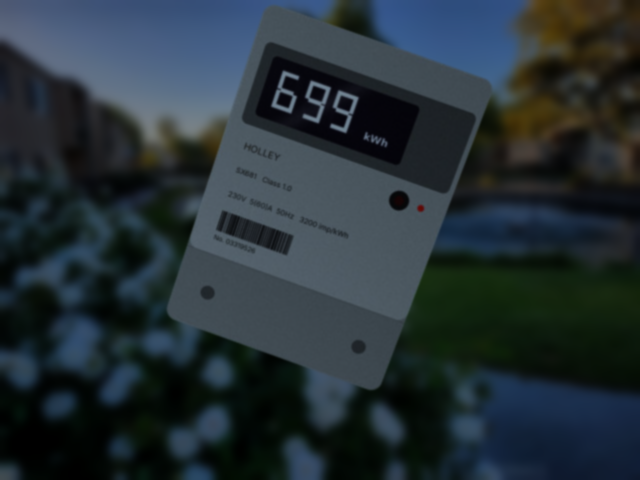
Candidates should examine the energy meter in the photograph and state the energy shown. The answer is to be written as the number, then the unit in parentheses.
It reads 699 (kWh)
